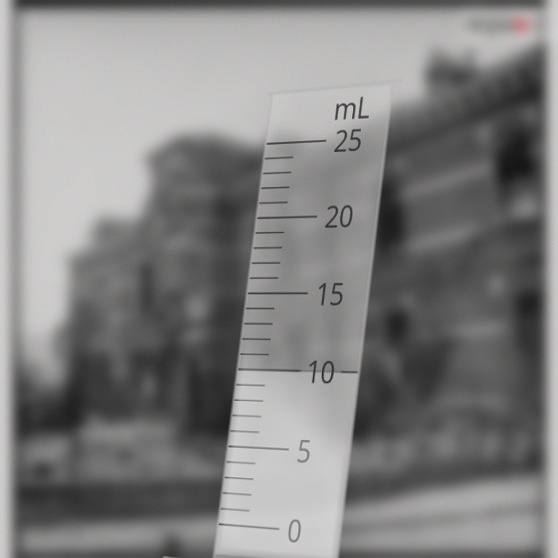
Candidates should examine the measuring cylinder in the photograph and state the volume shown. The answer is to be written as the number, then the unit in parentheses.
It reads 10 (mL)
